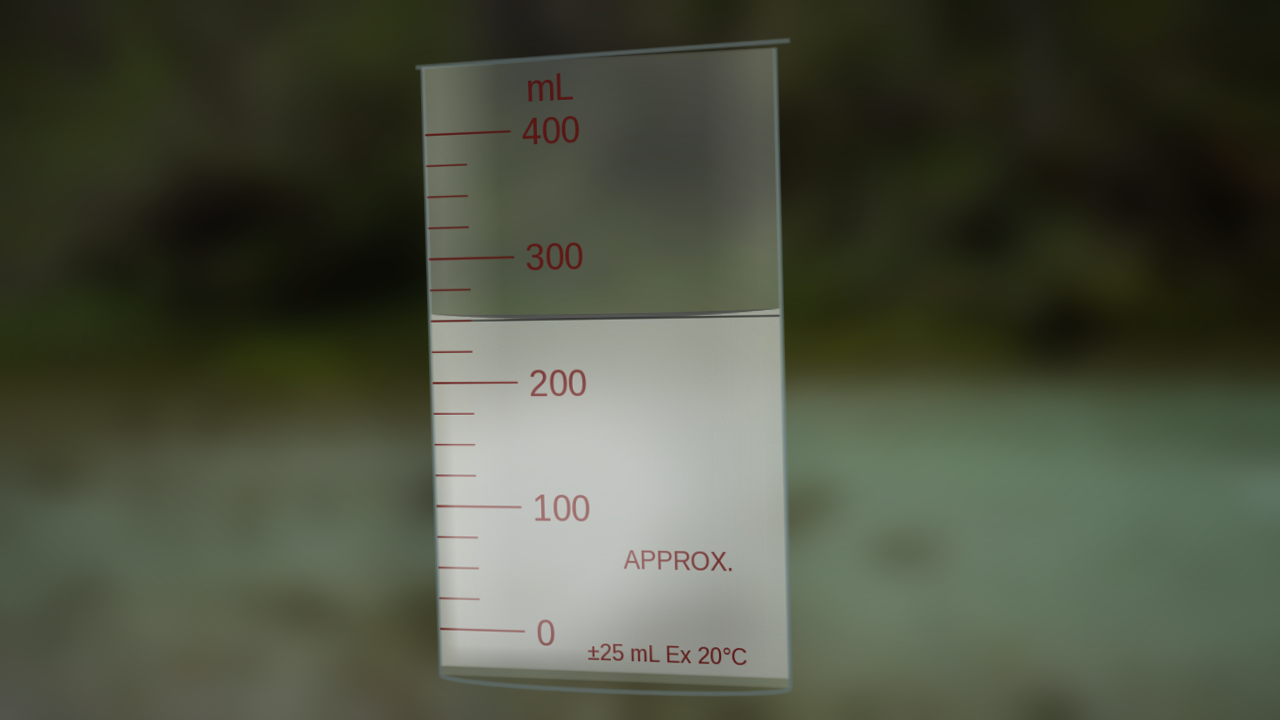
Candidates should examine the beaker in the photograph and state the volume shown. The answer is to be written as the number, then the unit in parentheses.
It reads 250 (mL)
